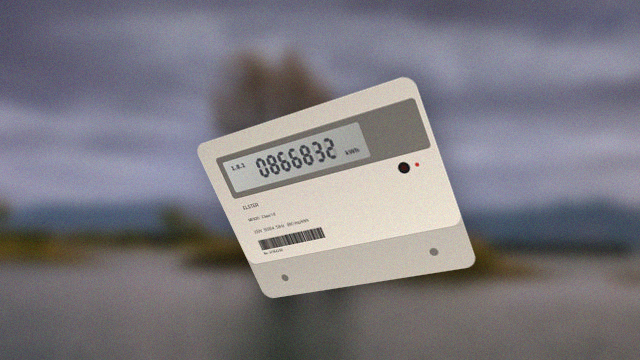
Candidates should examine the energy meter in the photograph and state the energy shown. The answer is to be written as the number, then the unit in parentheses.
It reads 866832 (kWh)
